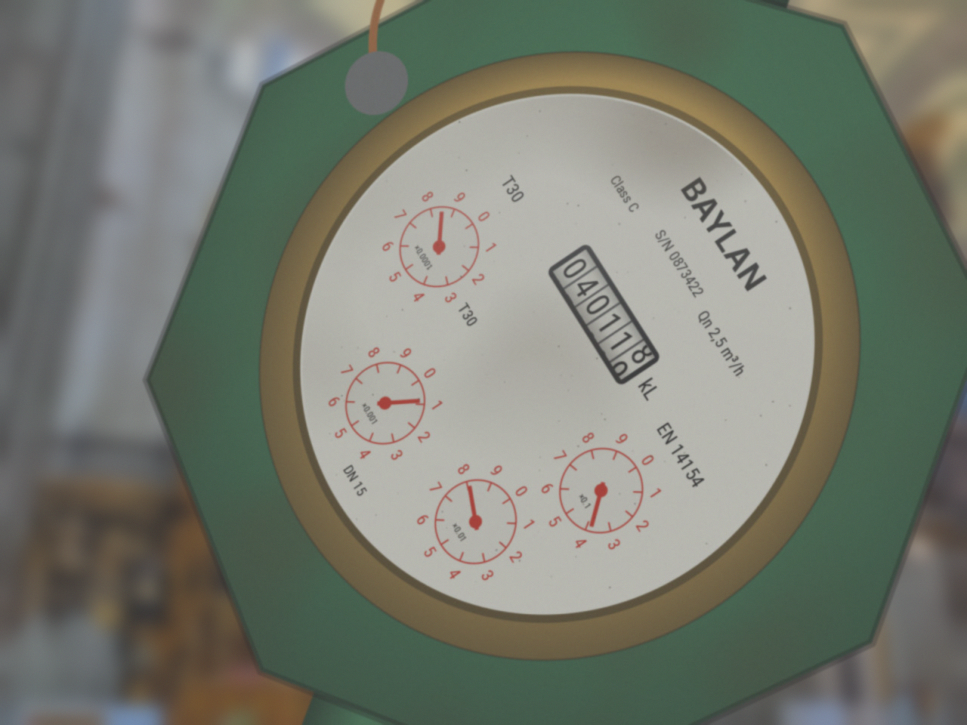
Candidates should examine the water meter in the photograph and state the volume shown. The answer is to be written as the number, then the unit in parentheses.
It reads 40118.3808 (kL)
